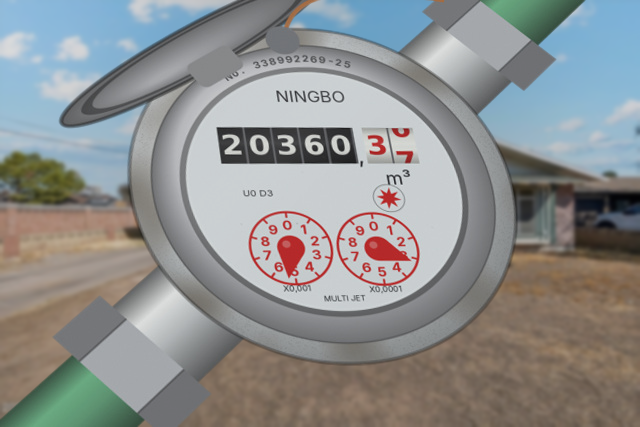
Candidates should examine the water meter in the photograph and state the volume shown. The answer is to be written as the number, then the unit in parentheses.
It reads 20360.3653 (m³)
